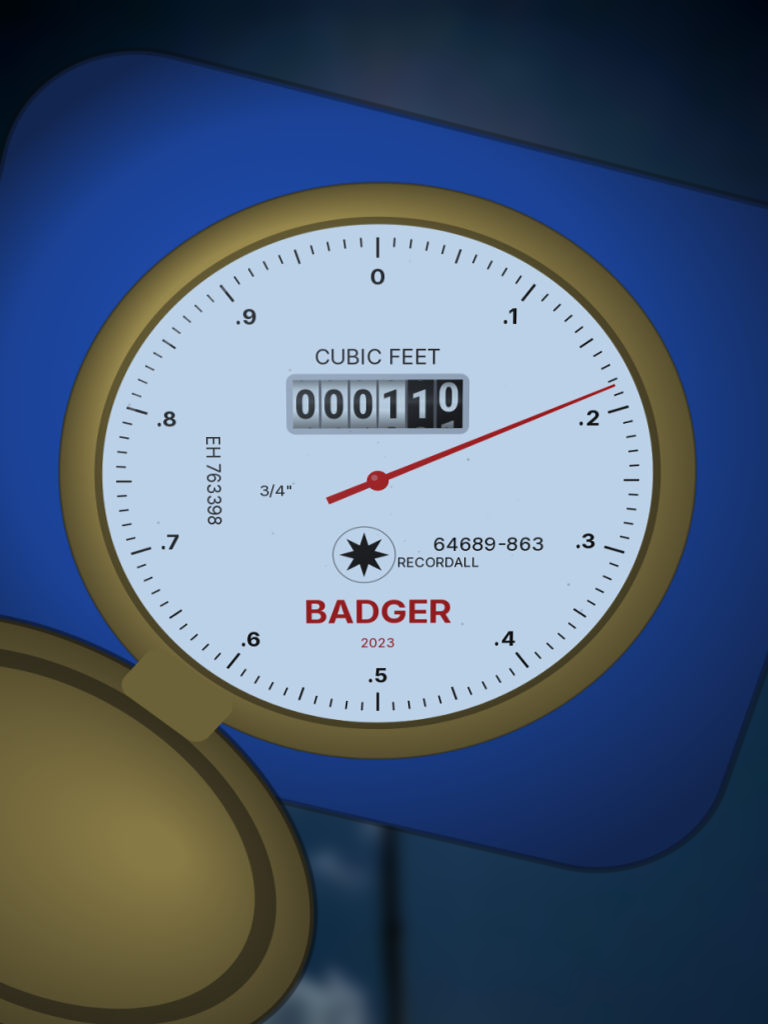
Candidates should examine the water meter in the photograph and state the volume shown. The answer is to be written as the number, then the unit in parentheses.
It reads 110.18 (ft³)
